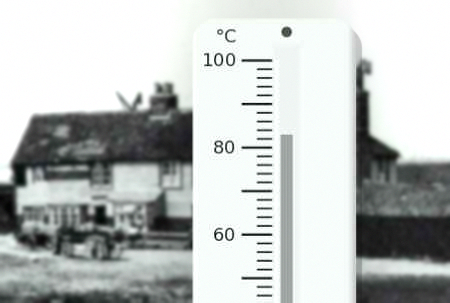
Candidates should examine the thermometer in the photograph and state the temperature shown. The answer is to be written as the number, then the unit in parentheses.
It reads 83 (°C)
